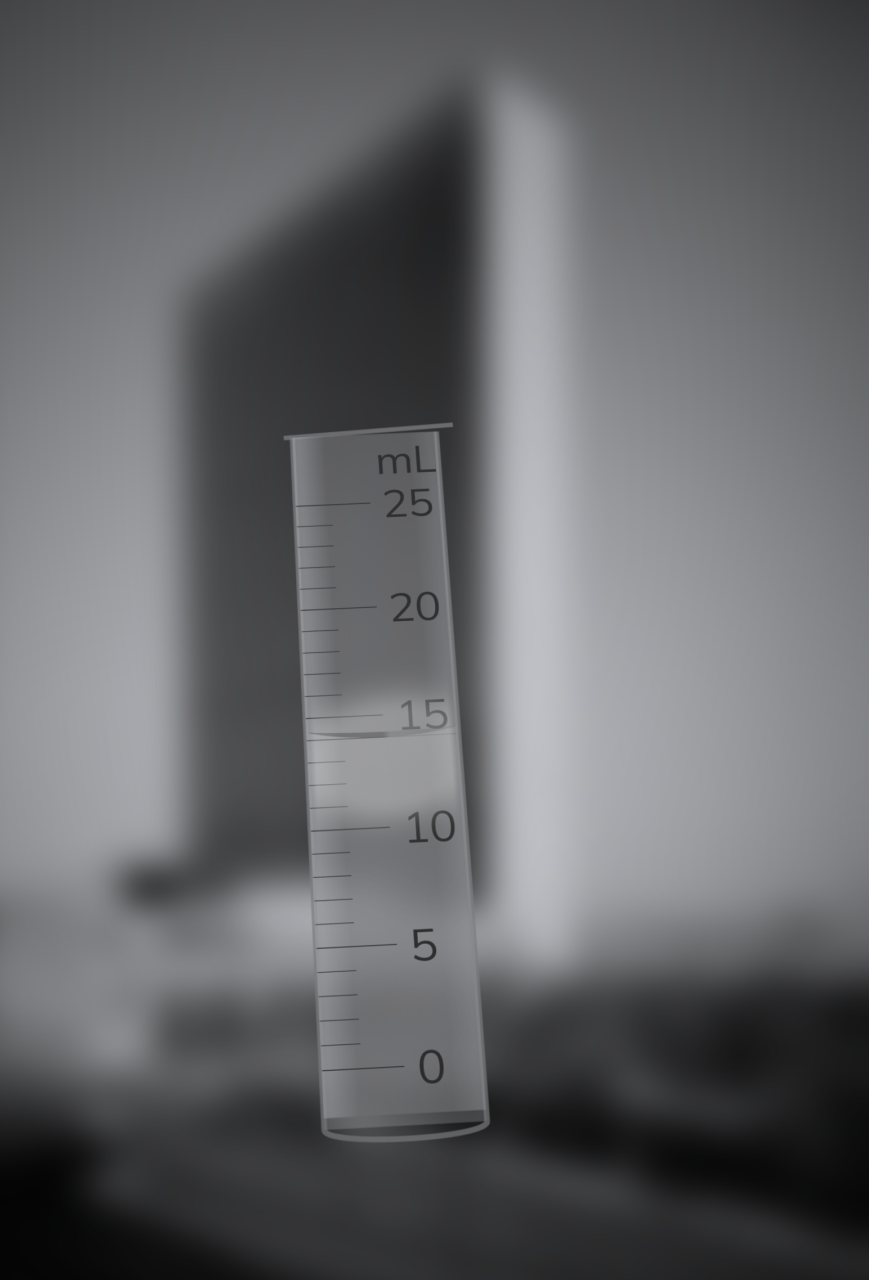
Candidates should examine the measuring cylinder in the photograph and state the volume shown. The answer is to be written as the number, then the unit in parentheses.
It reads 14 (mL)
